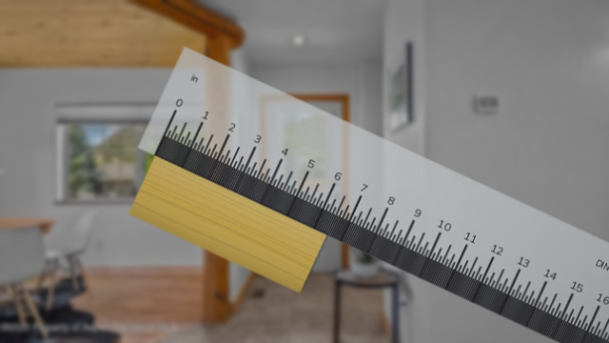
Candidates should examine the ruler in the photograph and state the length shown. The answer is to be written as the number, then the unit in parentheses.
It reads 6.5 (in)
